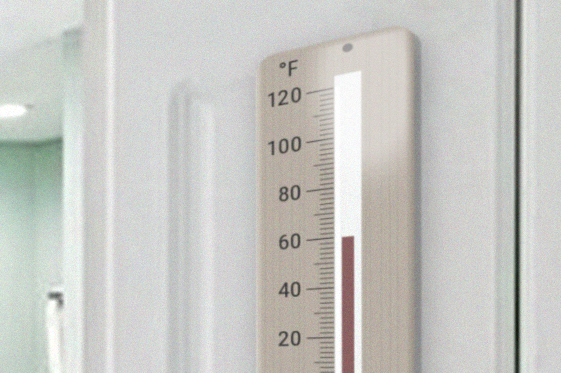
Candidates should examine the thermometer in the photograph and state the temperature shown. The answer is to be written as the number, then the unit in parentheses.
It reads 60 (°F)
